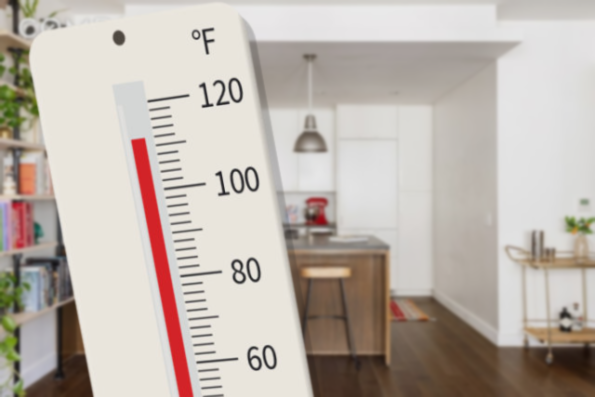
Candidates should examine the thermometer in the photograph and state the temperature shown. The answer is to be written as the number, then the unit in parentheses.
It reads 112 (°F)
